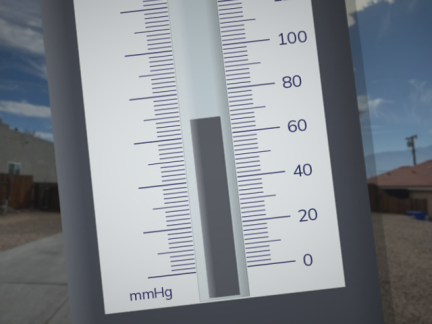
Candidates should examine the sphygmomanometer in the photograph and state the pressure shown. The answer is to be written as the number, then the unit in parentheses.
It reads 68 (mmHg)
